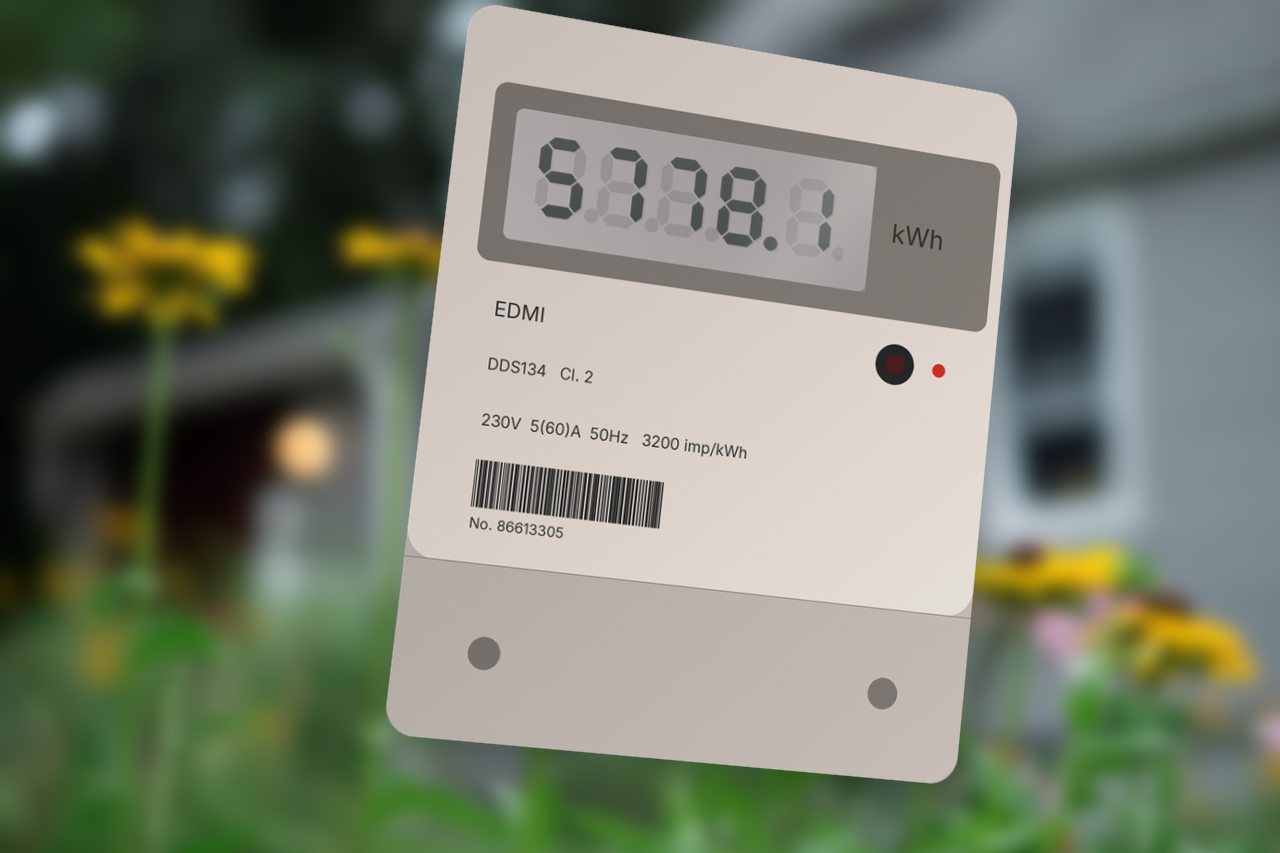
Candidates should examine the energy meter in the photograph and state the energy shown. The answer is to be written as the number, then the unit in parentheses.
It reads 5778.1 (kWh)
